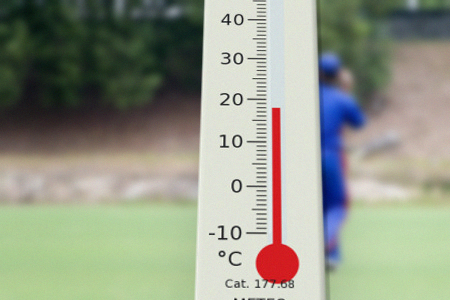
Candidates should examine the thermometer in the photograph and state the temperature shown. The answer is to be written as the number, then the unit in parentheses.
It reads 18 (°C)
